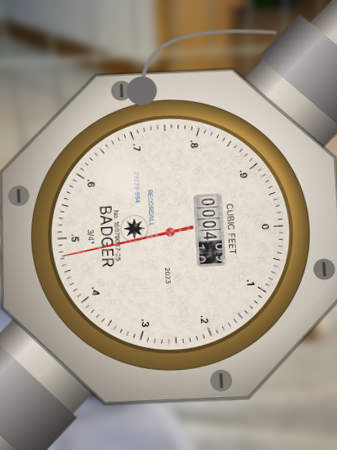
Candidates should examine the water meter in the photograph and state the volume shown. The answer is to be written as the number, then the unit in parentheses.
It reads 409.47 (ft³)
